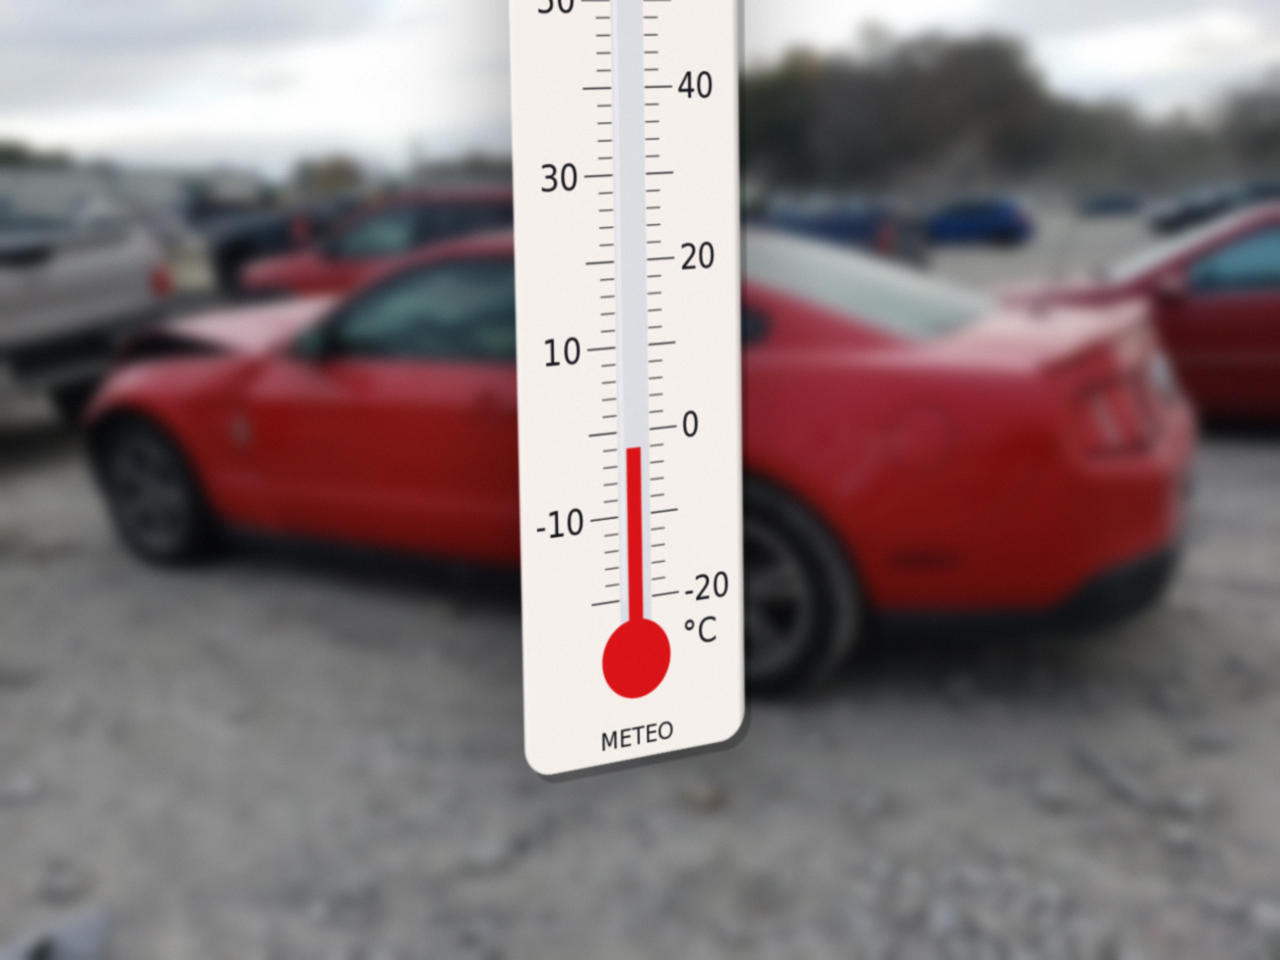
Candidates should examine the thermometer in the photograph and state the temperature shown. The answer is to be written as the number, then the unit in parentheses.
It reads -2 (°C)
